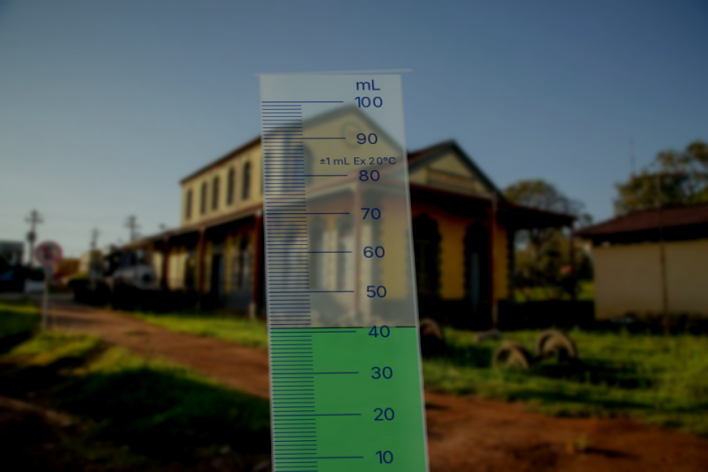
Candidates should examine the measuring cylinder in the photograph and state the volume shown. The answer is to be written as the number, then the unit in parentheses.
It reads 41 (mL)
